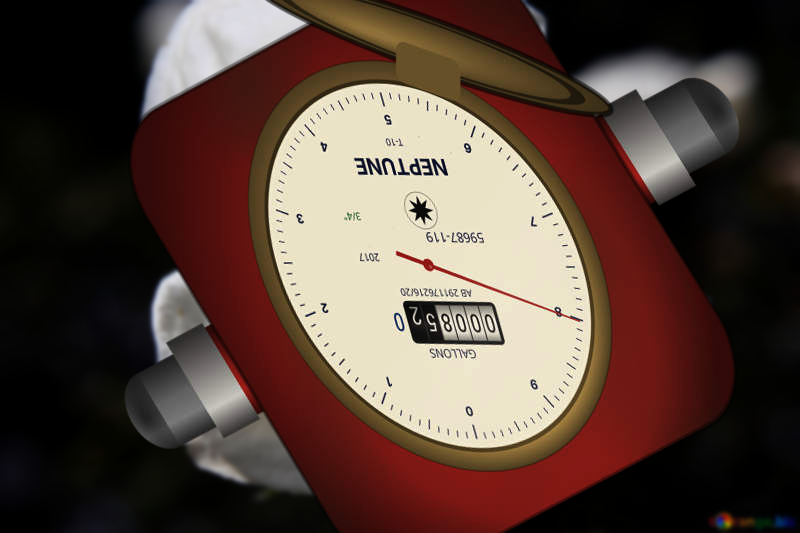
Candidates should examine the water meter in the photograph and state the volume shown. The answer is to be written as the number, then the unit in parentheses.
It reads 8518.0 (gal)
